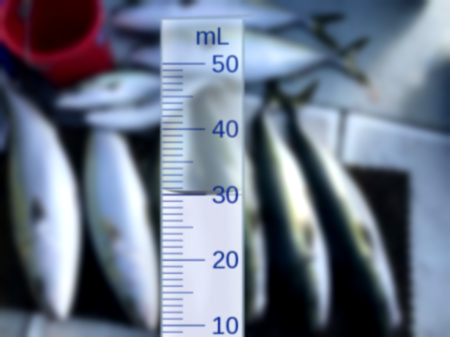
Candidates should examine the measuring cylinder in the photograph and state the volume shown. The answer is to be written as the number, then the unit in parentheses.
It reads 30 (mL)
